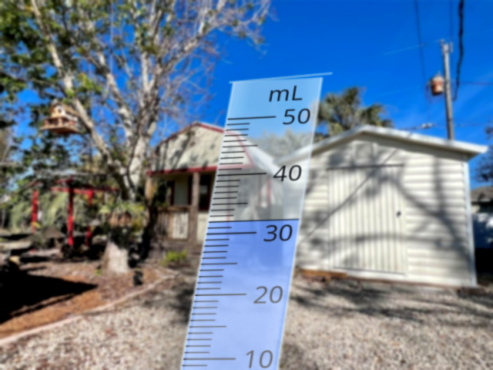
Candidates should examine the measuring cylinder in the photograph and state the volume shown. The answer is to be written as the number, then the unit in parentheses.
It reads 32 (mL)
